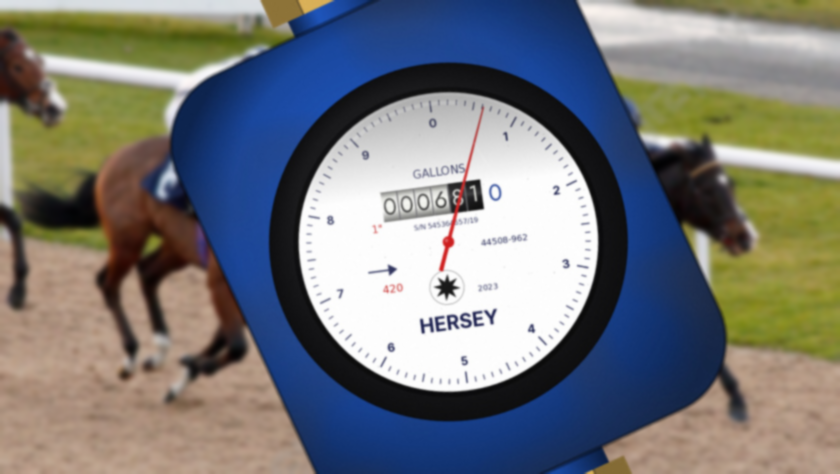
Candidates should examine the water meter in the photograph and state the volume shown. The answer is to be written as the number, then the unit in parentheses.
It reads 6810.6 (gal)
